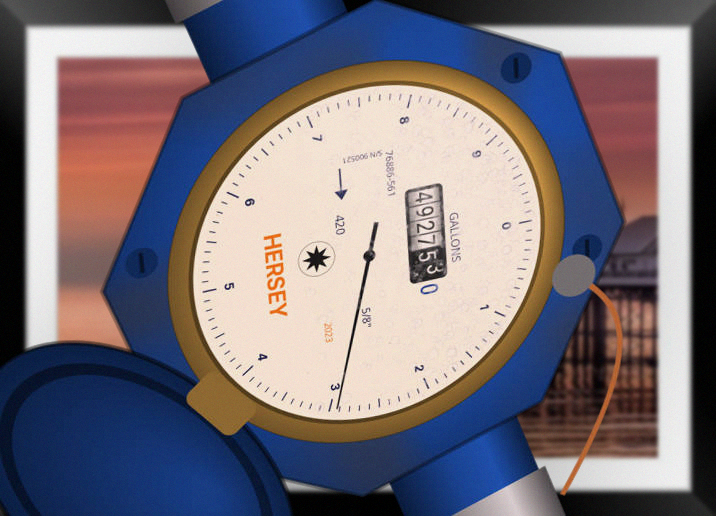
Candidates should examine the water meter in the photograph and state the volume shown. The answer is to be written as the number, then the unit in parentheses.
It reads 4927532.9 (gal)
